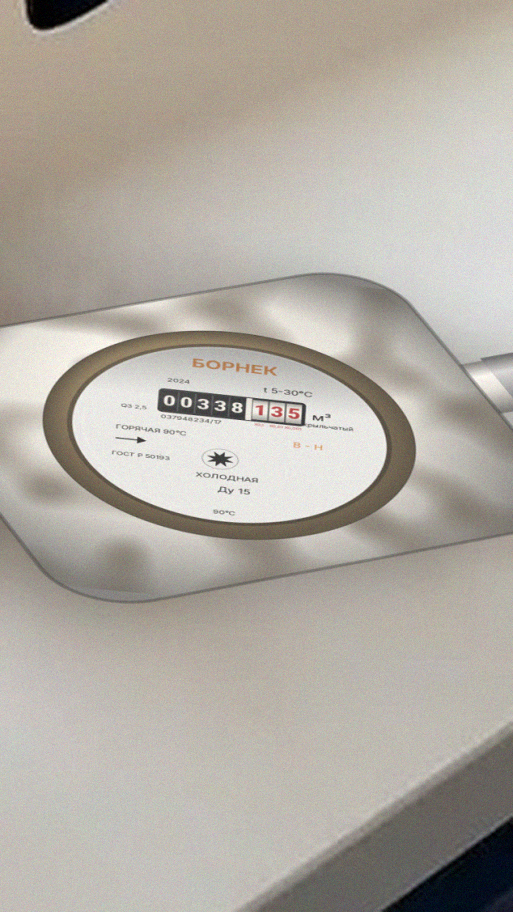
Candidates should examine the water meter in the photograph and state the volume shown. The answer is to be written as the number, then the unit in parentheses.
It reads 338.135 (m³)
